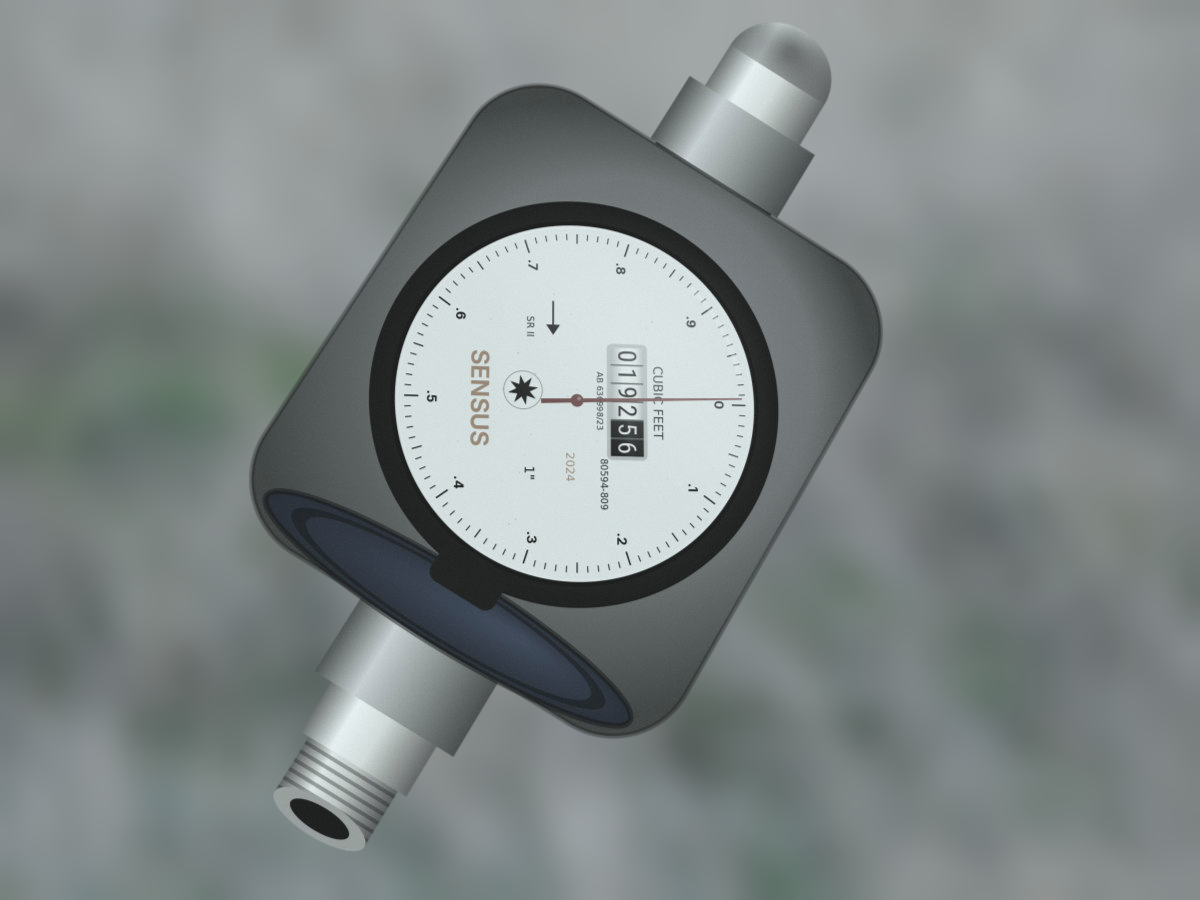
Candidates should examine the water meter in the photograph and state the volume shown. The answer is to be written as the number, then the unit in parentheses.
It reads 19255.99 (ft³)
